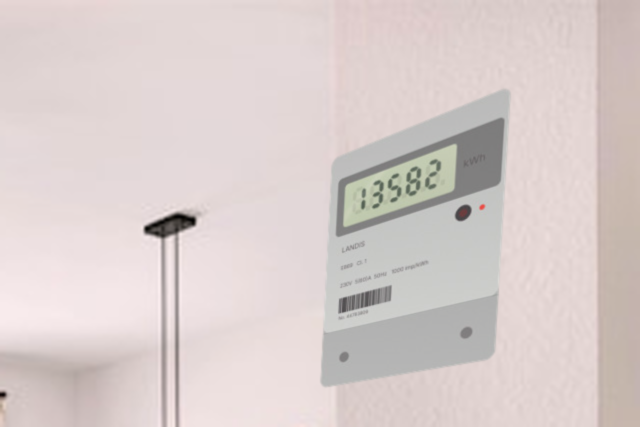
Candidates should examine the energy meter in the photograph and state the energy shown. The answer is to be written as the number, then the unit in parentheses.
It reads 13582 (kWh)
